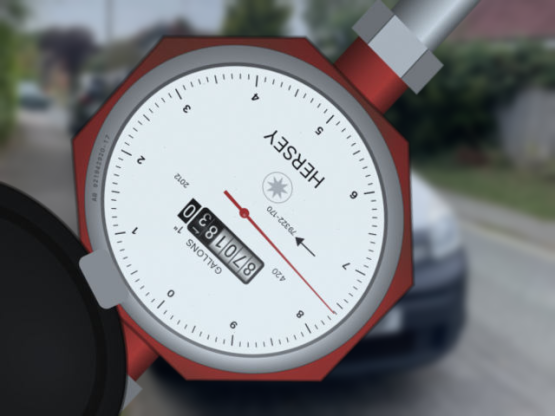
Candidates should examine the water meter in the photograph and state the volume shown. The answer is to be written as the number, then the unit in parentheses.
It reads 8701827.6 (gal)
